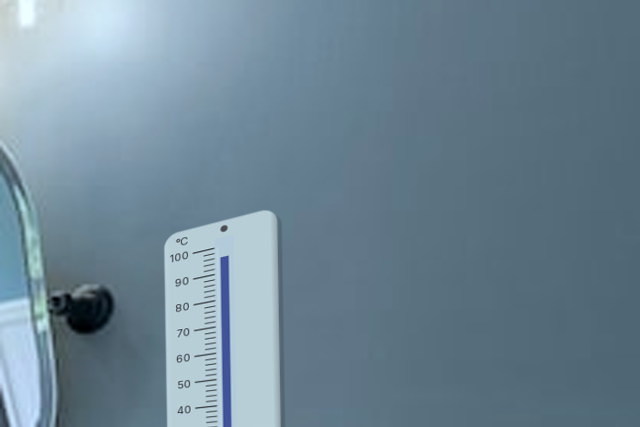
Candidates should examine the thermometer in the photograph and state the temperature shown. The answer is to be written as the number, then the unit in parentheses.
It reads 96 (°C)
